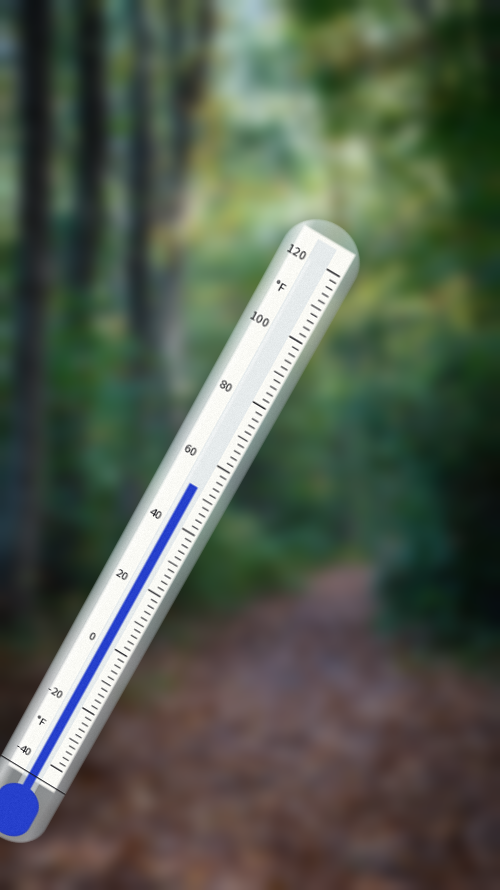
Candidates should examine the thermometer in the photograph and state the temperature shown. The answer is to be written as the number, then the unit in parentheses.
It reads 52 (°F)
